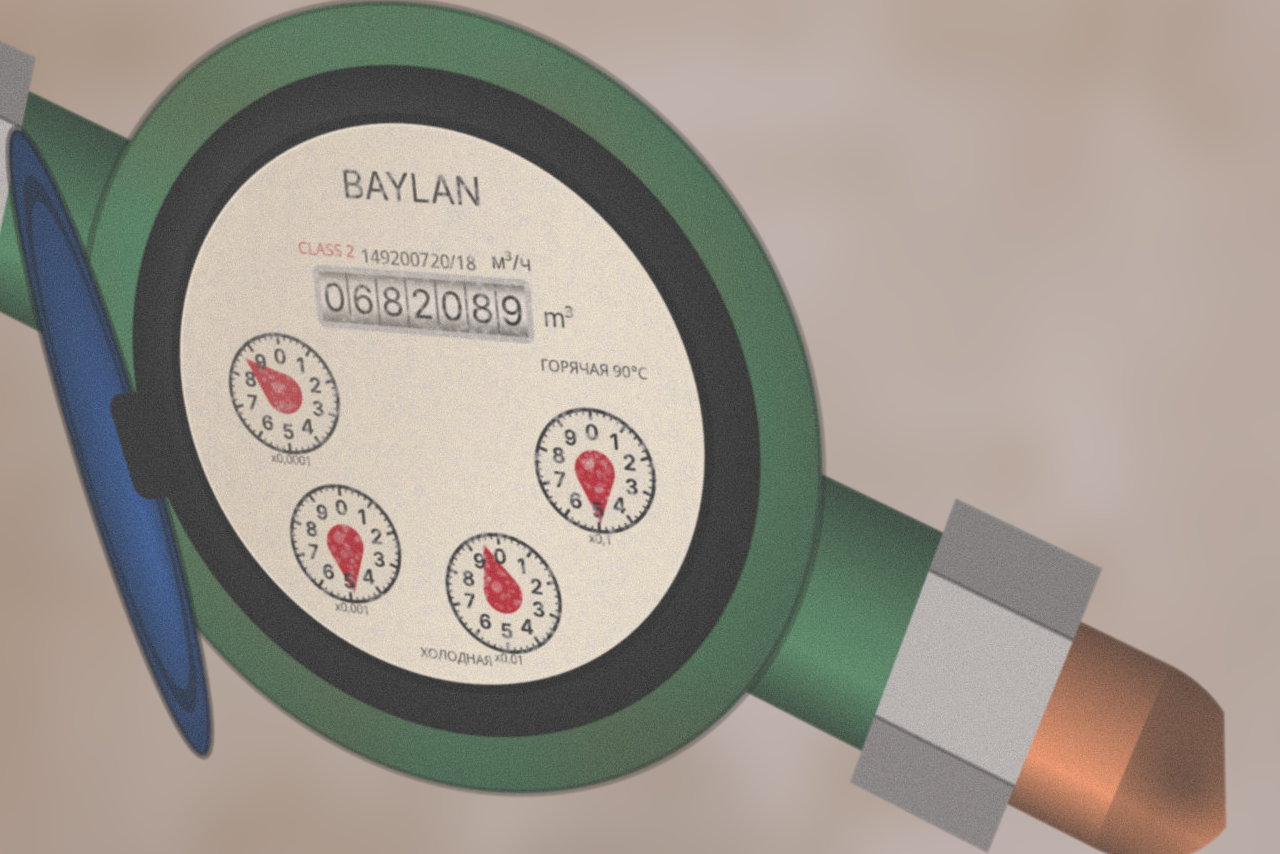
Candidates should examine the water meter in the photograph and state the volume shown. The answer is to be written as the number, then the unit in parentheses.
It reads 682089.4948 (m³)
